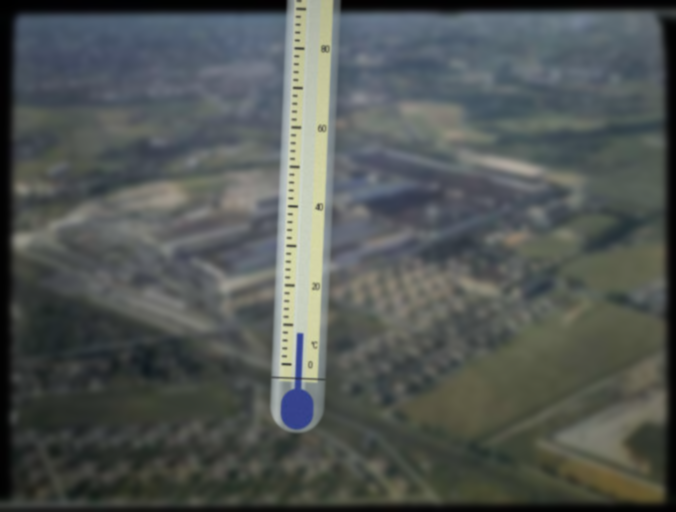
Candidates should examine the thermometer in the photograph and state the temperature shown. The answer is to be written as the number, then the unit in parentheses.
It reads 8 (°C)
